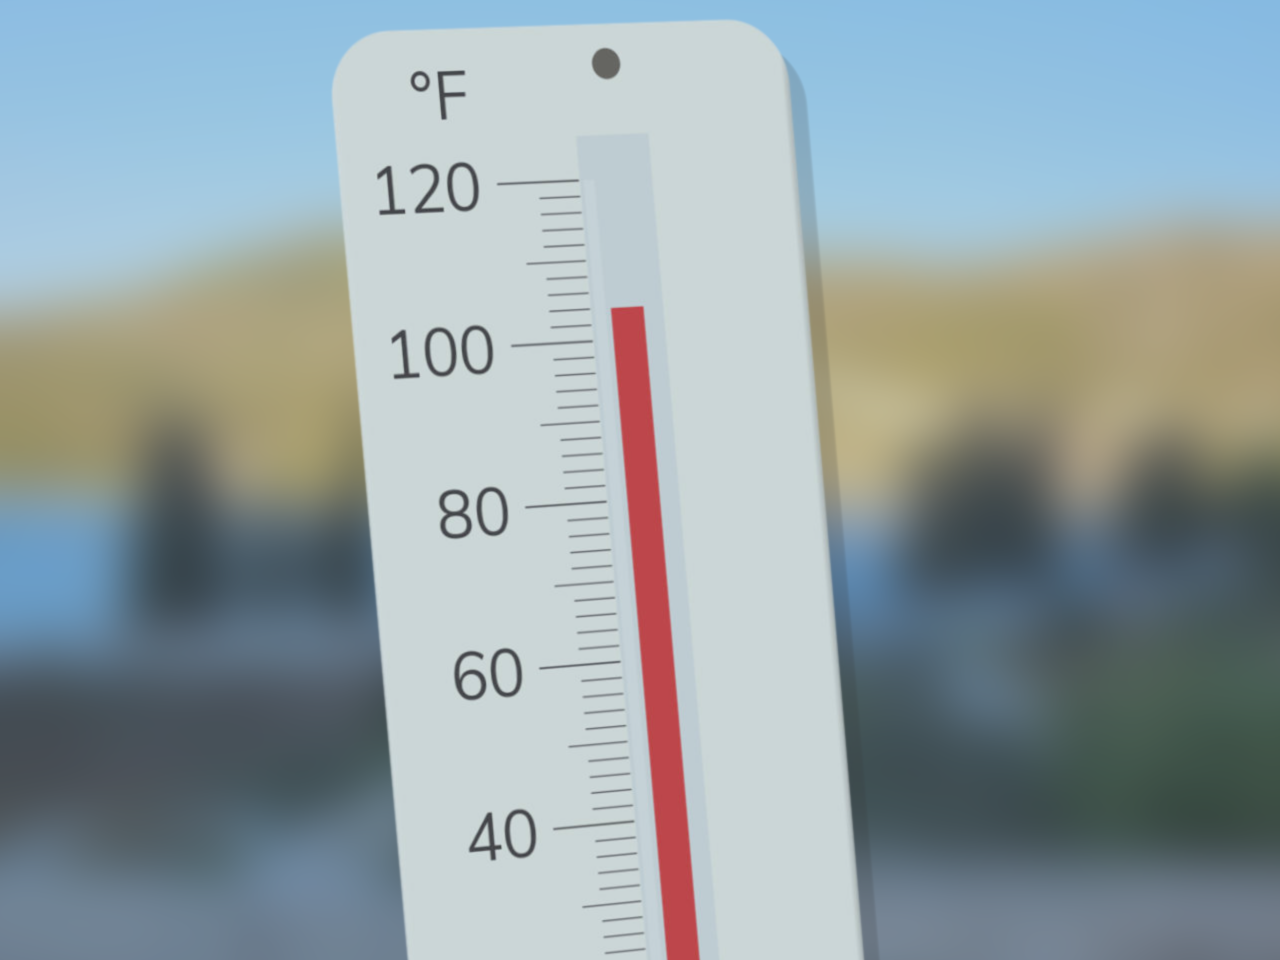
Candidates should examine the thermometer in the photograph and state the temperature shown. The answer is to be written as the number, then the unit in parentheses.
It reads 104 (°F)
